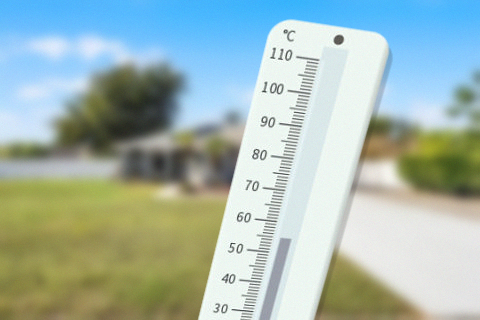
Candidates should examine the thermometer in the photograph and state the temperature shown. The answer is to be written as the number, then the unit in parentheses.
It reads 55 (°C)
